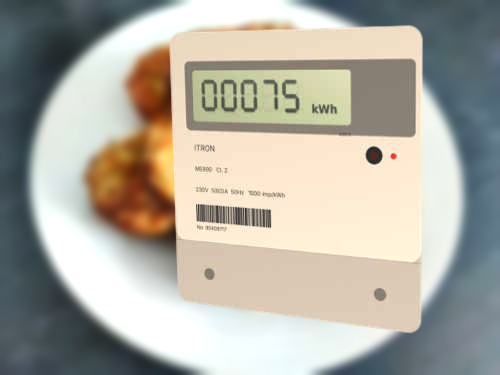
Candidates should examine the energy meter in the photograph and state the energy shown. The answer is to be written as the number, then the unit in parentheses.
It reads 75 (kWh)
